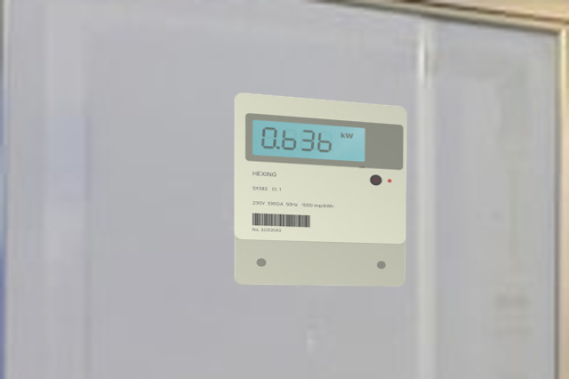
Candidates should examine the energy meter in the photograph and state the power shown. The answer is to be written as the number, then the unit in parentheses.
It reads 0.636 (kW)
